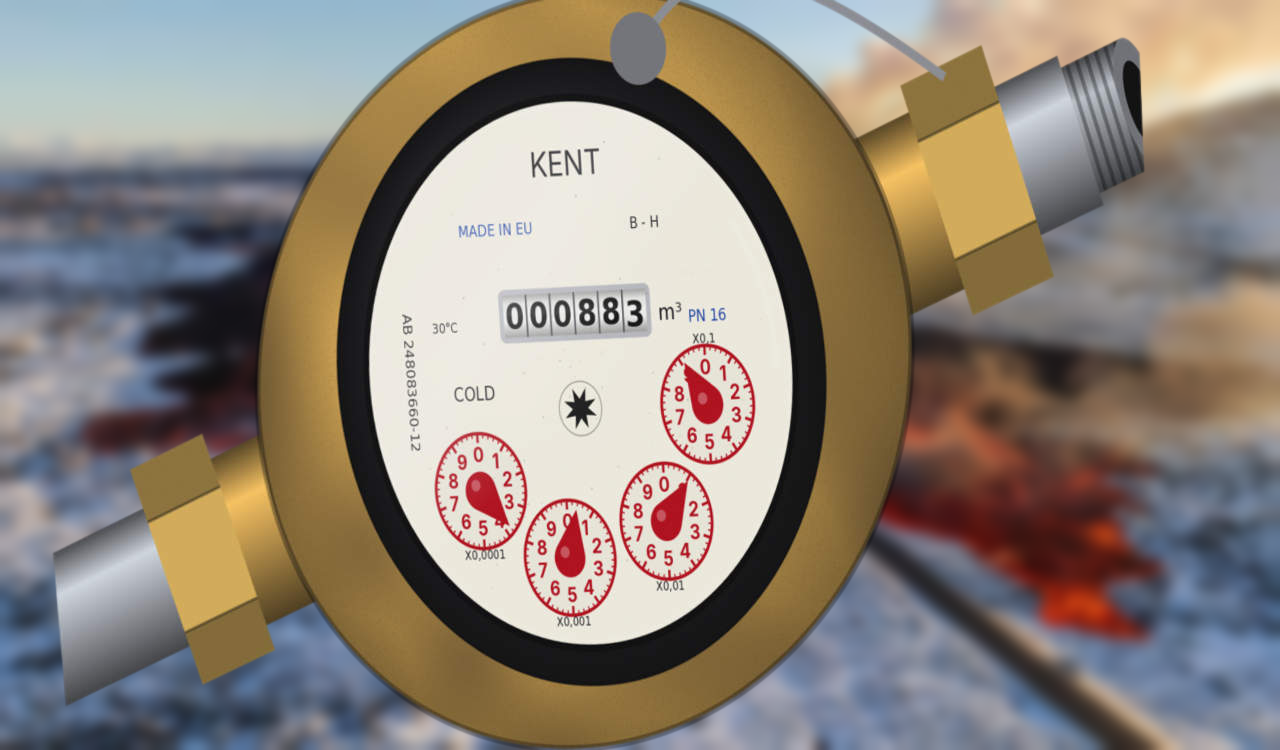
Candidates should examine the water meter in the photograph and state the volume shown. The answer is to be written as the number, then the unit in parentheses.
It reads 882.9103 (m³)
